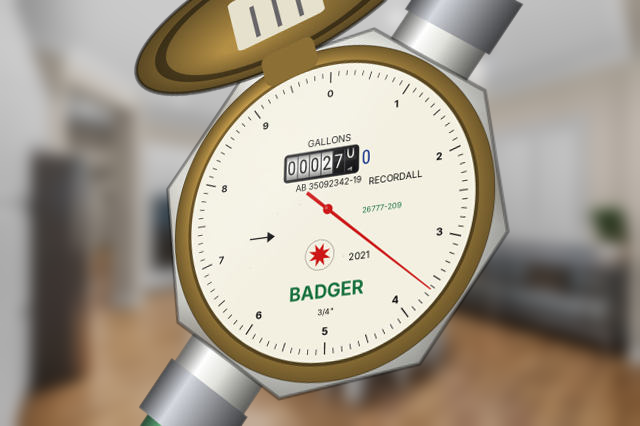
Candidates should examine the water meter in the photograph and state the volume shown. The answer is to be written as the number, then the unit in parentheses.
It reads 2703.6 (gal)
